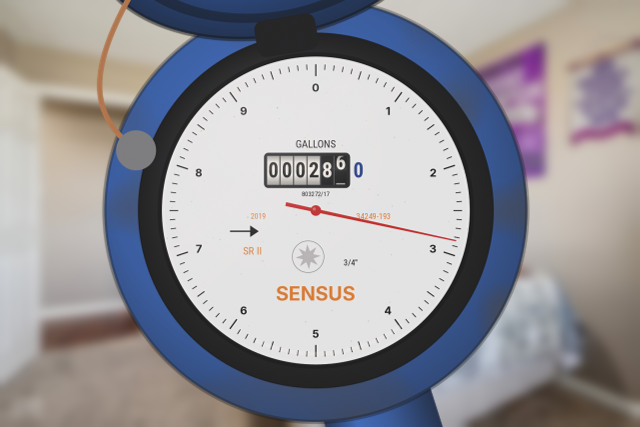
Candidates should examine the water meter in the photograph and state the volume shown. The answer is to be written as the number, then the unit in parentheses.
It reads 2862.8 (gal)
